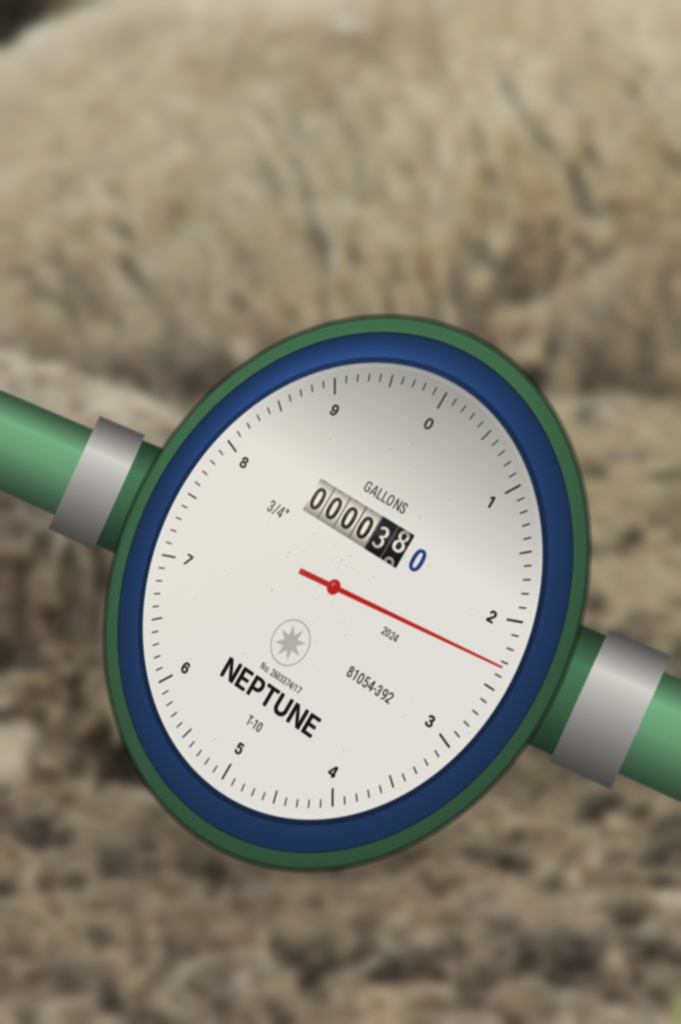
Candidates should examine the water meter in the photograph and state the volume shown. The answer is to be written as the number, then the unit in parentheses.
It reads 382.3 (gal)
